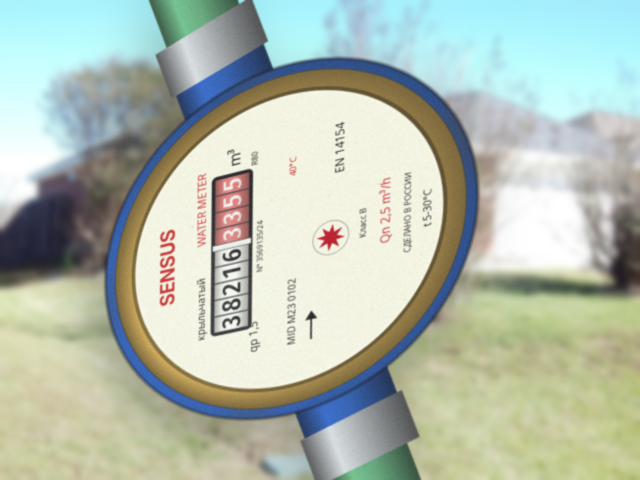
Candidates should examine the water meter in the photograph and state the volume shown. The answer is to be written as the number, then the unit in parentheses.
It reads 38216.3355 (m³)
